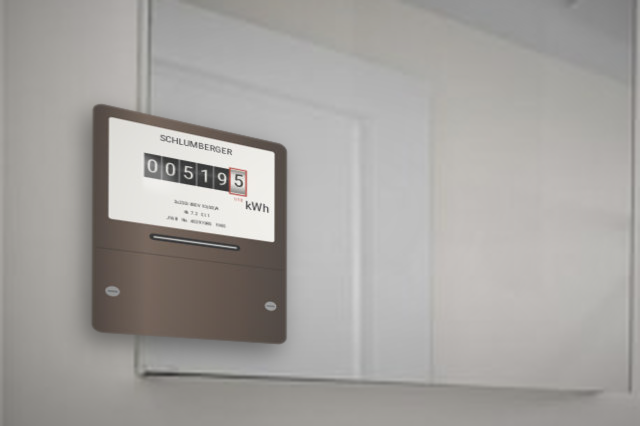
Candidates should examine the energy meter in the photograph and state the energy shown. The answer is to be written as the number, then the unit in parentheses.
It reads 519.5 (kWh)
